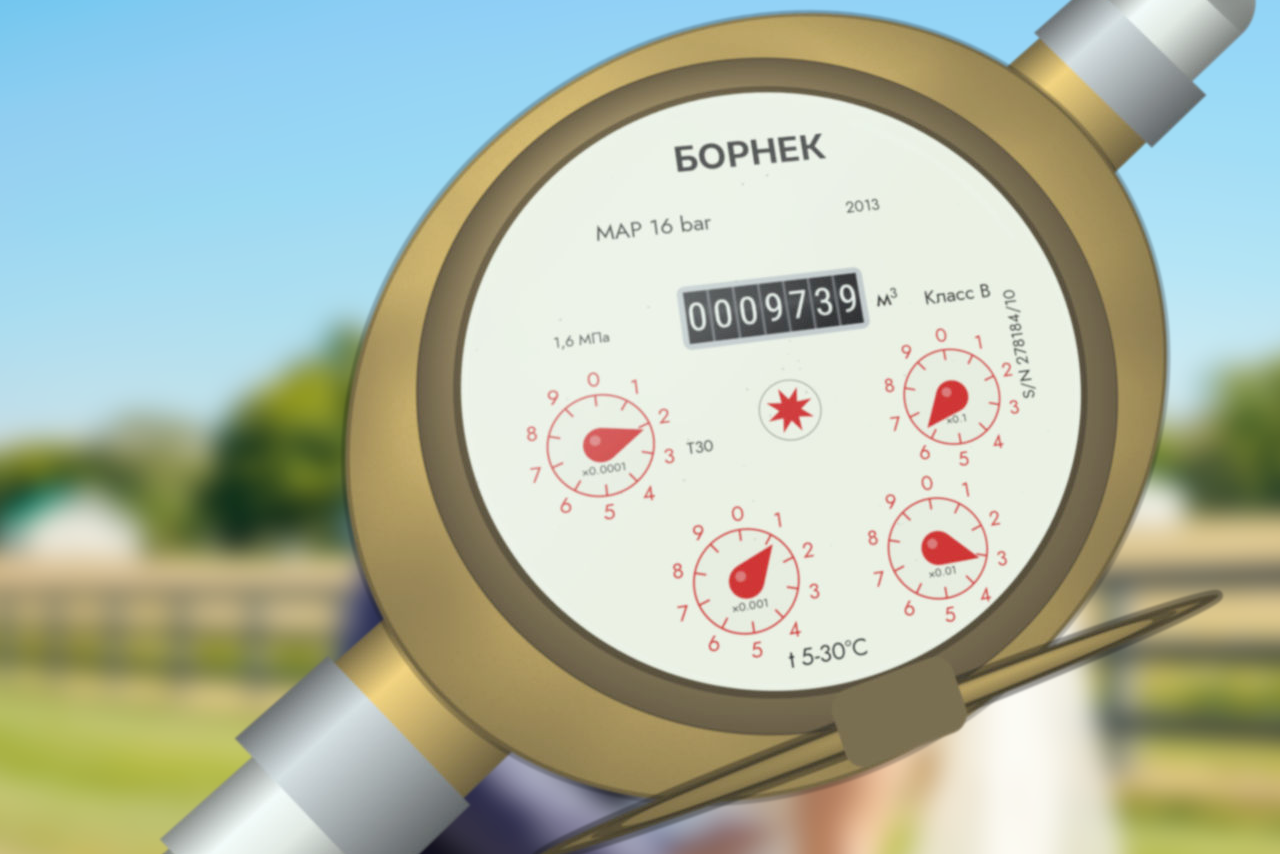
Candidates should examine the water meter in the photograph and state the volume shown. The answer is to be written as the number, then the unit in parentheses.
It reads 9739.6312 (m³)
